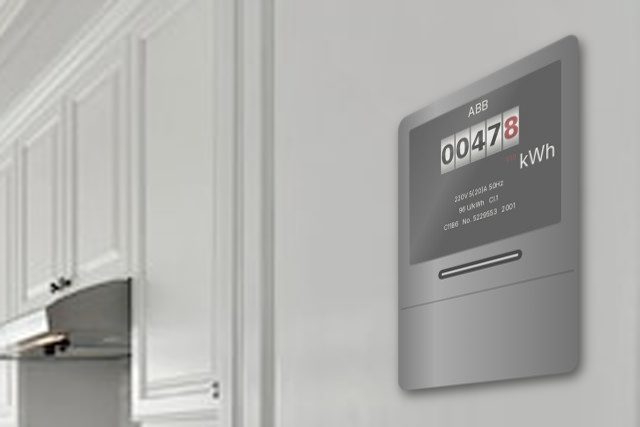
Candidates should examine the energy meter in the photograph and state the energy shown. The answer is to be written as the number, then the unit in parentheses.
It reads 47.8 (kWh)
